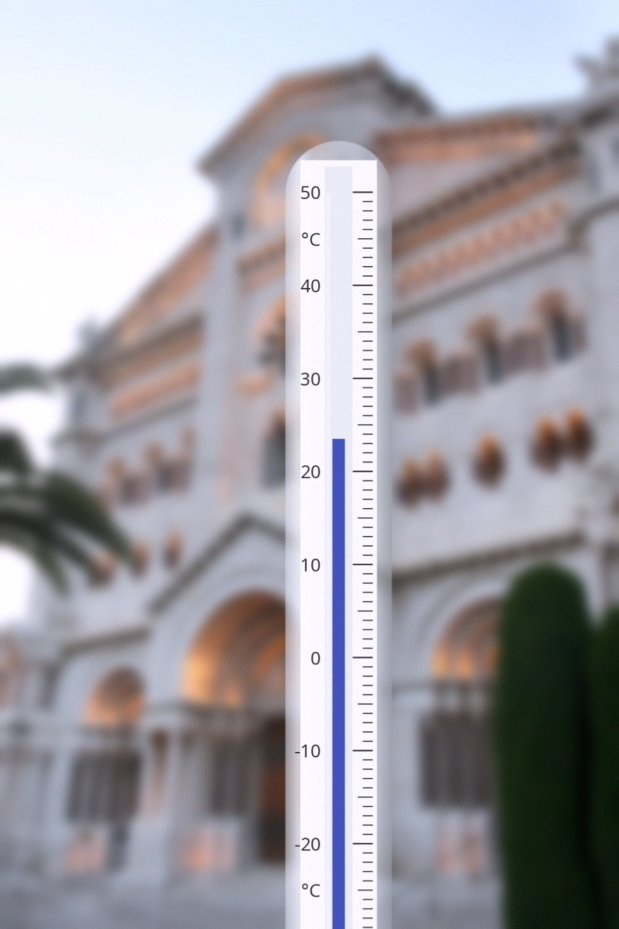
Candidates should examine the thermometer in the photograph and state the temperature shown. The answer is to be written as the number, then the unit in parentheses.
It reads 23.5 (°C)
